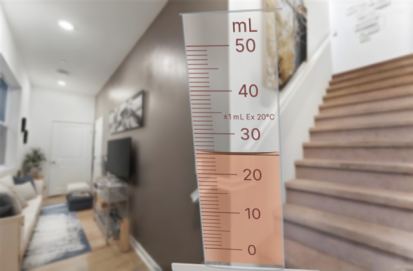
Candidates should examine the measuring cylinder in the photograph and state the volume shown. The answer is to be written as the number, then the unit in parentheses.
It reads 25 (mL)
